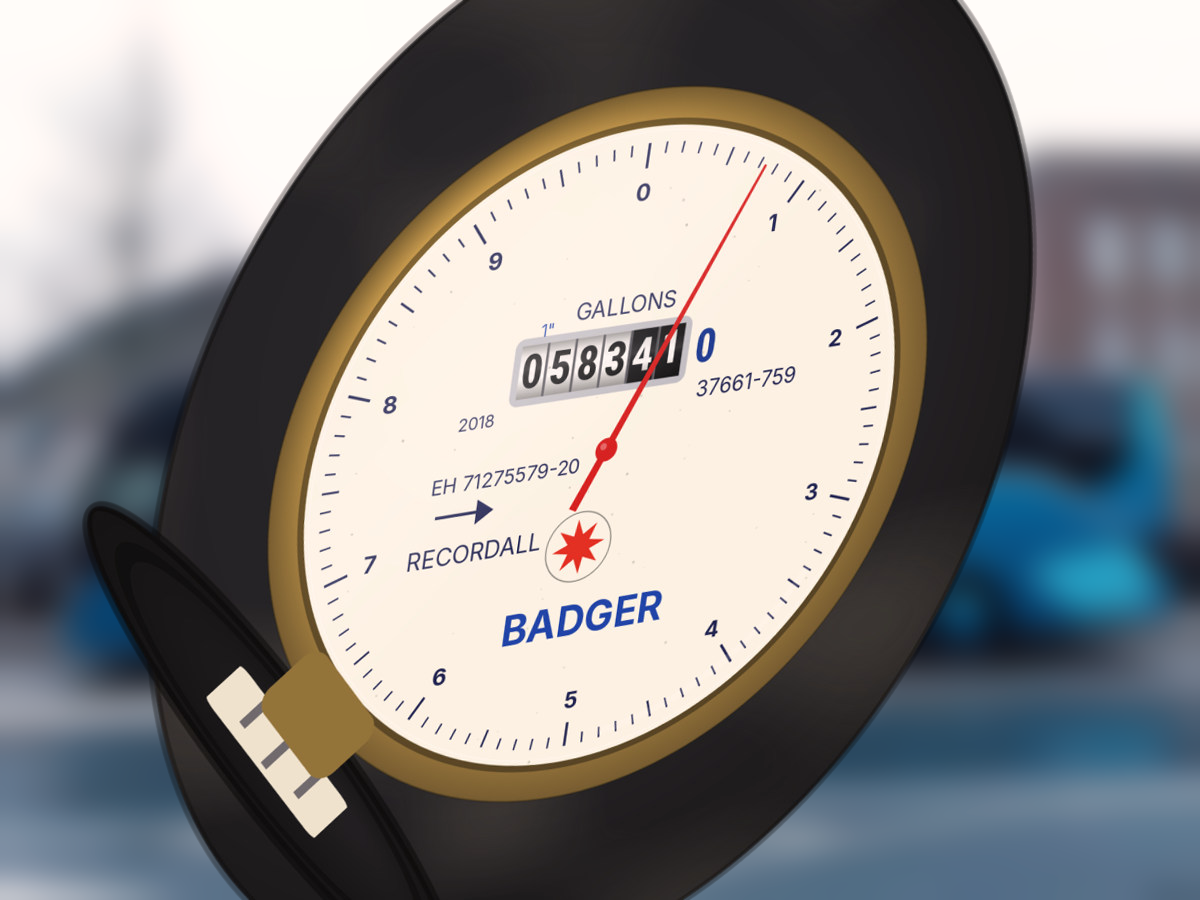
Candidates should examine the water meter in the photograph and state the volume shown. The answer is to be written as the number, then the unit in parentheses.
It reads 583410.7 (gal)
